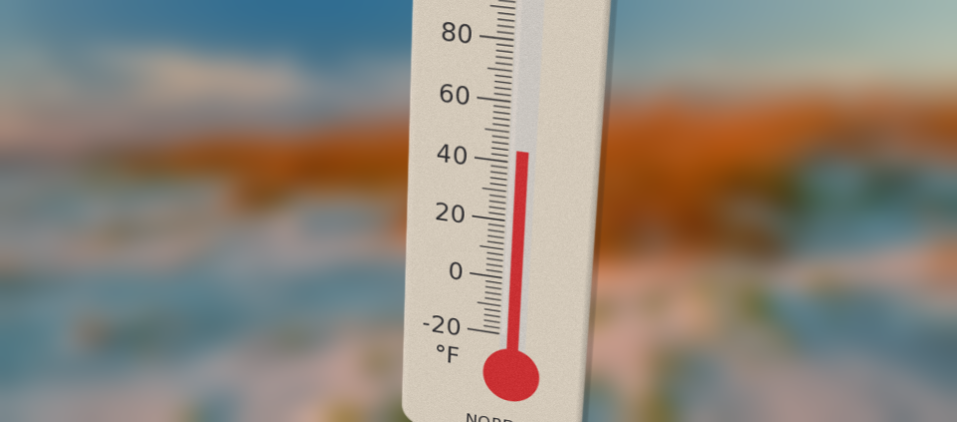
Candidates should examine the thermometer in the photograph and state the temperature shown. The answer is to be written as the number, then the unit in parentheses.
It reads 44 (°F)
